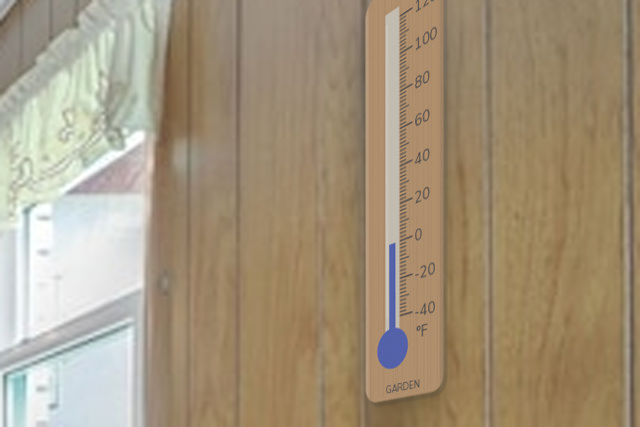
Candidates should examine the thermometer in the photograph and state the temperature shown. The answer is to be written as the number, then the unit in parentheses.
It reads 0 (°F)
